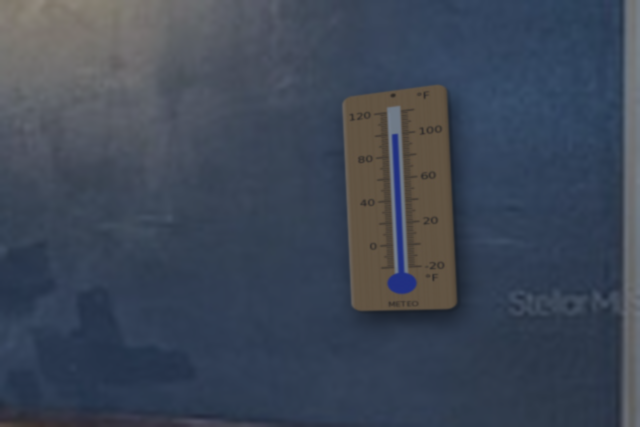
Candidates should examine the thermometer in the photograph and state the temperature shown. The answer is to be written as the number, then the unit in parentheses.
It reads 100 (°F)
